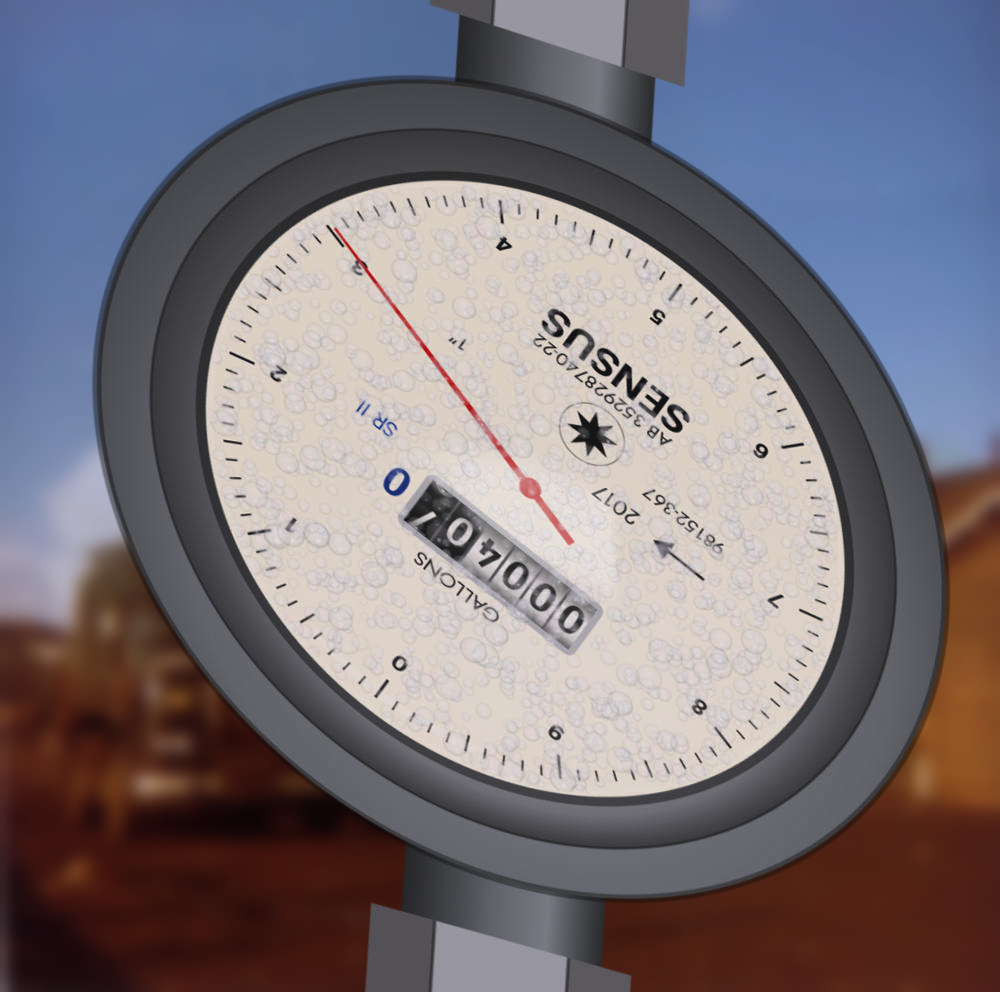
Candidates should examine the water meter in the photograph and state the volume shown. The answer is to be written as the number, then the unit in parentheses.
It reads 4073.0 (gal)
